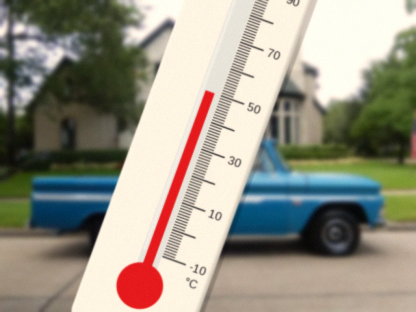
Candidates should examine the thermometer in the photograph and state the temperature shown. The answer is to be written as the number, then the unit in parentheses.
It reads 50 (°C)
